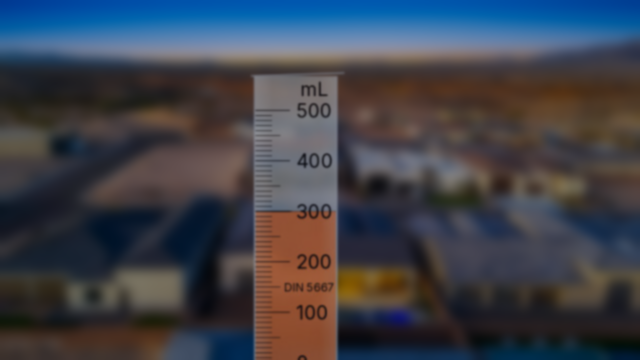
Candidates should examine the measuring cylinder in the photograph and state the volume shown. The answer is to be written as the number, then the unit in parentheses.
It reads 300 (mL)
